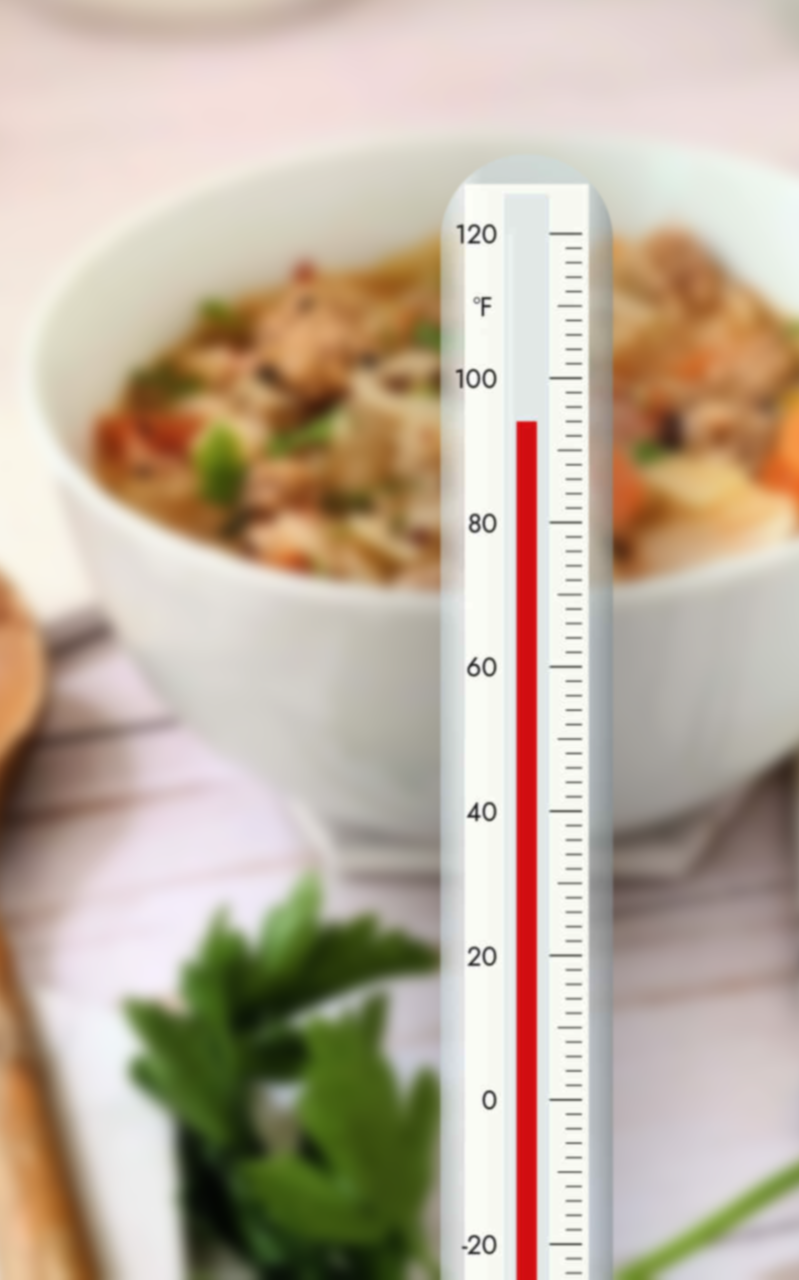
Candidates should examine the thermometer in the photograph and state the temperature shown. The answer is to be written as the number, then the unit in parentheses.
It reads 94 (°F)
